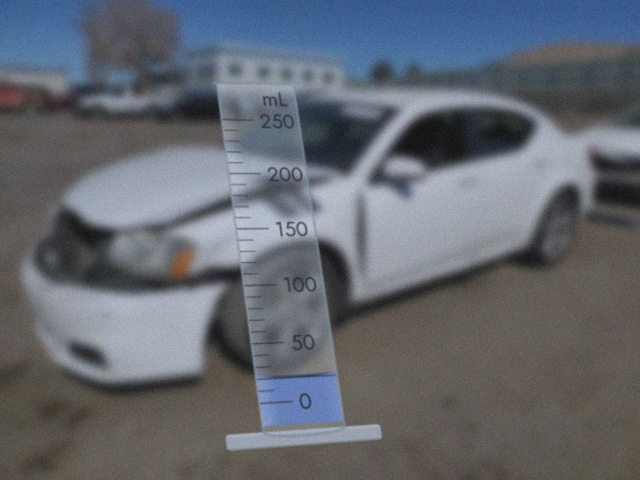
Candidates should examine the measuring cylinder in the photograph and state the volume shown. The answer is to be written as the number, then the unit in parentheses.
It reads 20 (mL)
